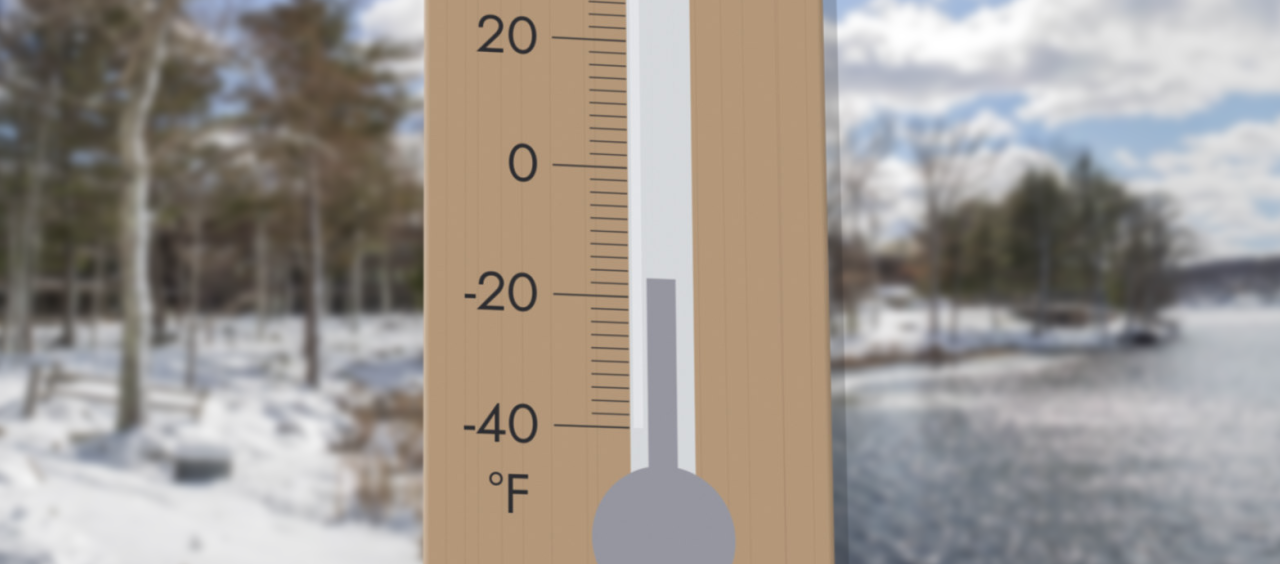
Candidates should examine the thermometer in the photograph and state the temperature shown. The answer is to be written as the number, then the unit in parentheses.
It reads -17 (°F)
